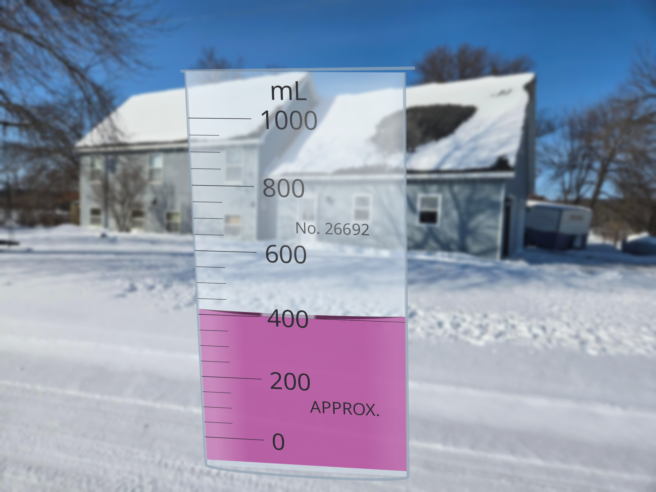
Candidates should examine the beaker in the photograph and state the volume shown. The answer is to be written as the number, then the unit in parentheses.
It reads 400 (mL)
